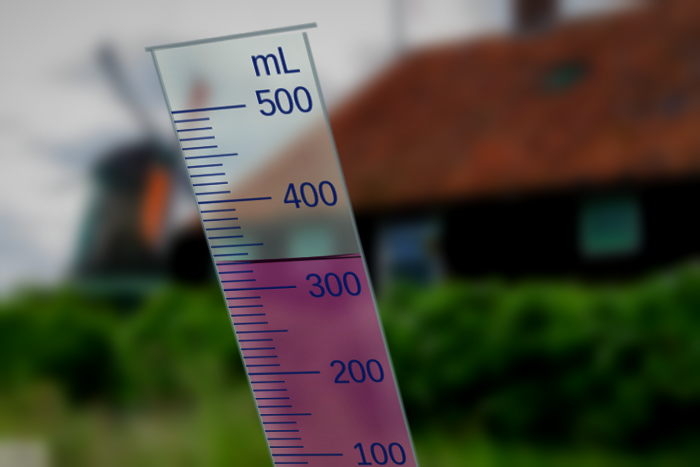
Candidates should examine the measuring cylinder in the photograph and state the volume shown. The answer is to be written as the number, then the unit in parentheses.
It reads 330 (mL)
